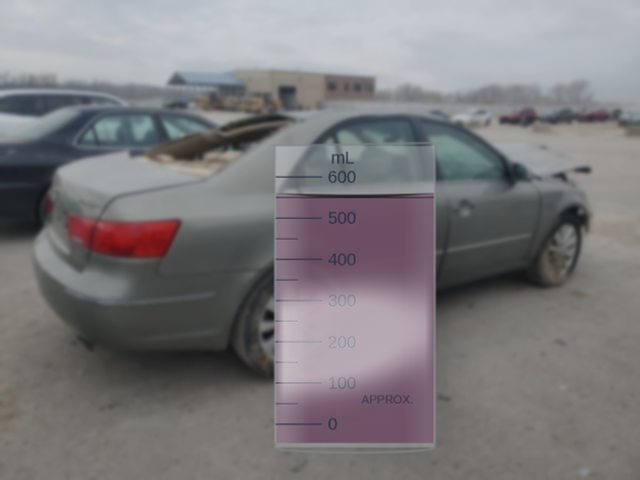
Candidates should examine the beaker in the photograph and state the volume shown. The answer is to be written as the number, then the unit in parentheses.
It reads 550 (mL)
